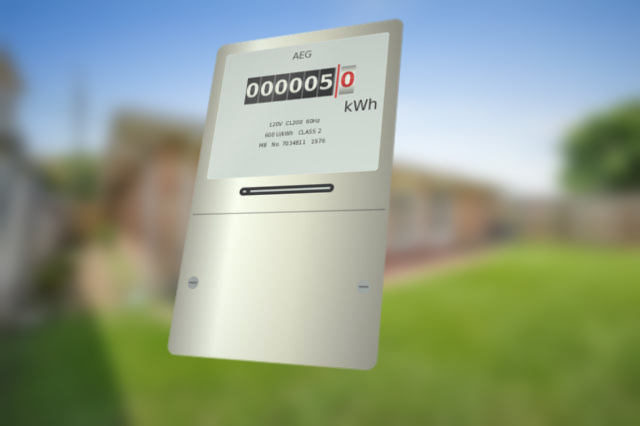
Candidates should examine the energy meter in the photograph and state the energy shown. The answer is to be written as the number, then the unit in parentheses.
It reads 5.0 (kWh)
